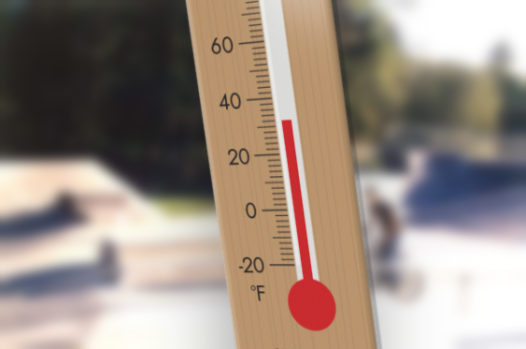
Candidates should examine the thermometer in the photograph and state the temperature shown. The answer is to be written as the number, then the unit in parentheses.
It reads 32 (°F)
